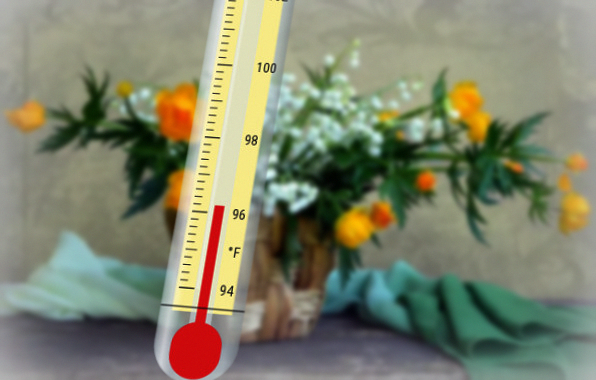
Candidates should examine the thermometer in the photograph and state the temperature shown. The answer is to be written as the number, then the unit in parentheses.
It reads 96.2 (°F)
